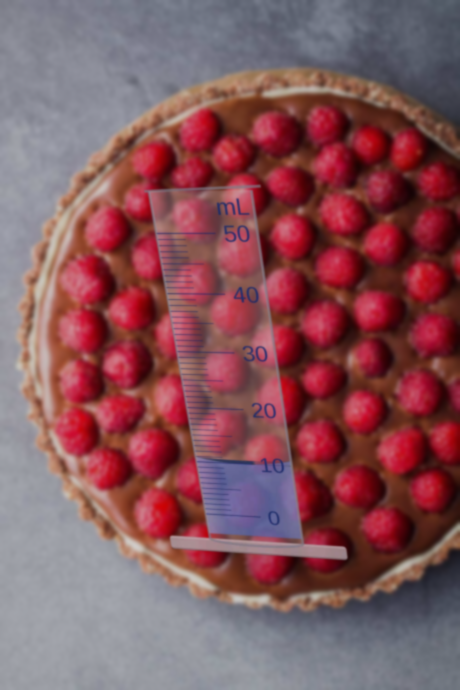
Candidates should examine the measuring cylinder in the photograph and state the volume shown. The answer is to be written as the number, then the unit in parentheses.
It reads 10 (mL)
